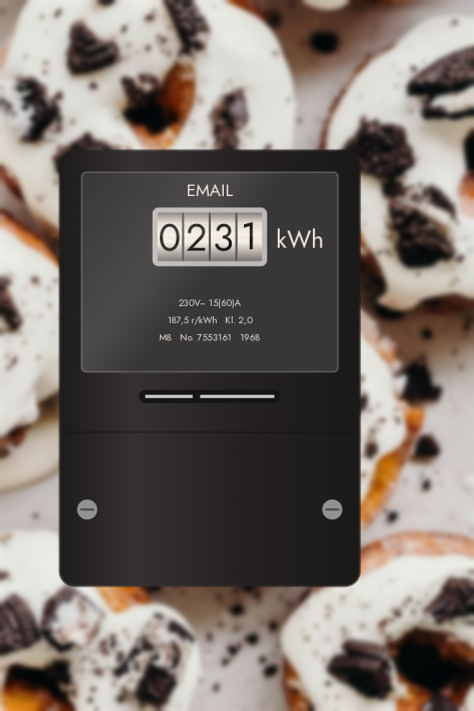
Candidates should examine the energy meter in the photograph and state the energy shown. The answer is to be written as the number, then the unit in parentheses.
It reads 231 (kWh)
